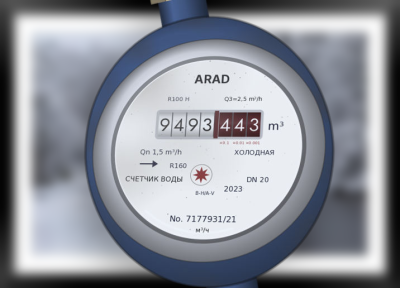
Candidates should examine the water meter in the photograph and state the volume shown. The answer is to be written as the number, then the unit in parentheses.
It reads 9493.443 (m³)
